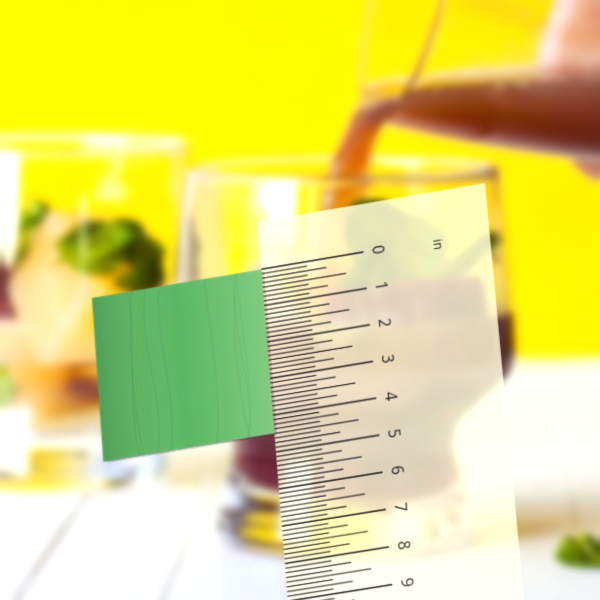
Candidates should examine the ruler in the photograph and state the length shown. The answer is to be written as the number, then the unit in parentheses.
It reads 4.5 (in)
